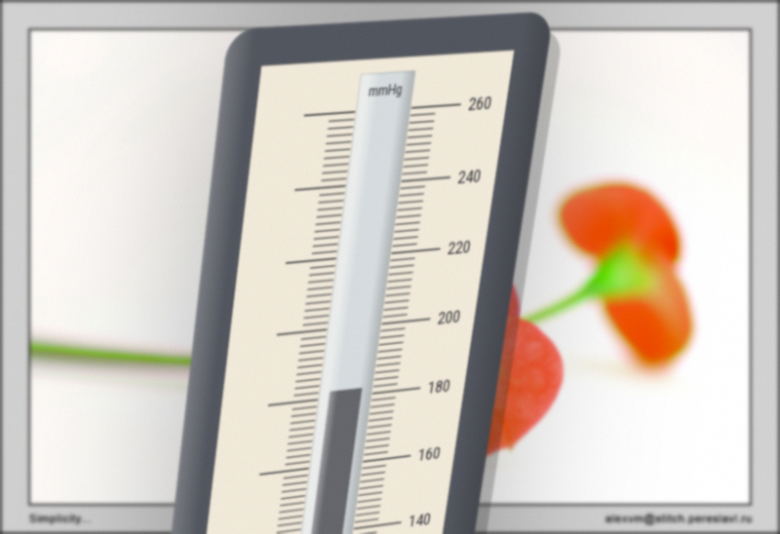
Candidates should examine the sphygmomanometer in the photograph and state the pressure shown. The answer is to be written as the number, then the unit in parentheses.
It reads 182 (mmHg)
